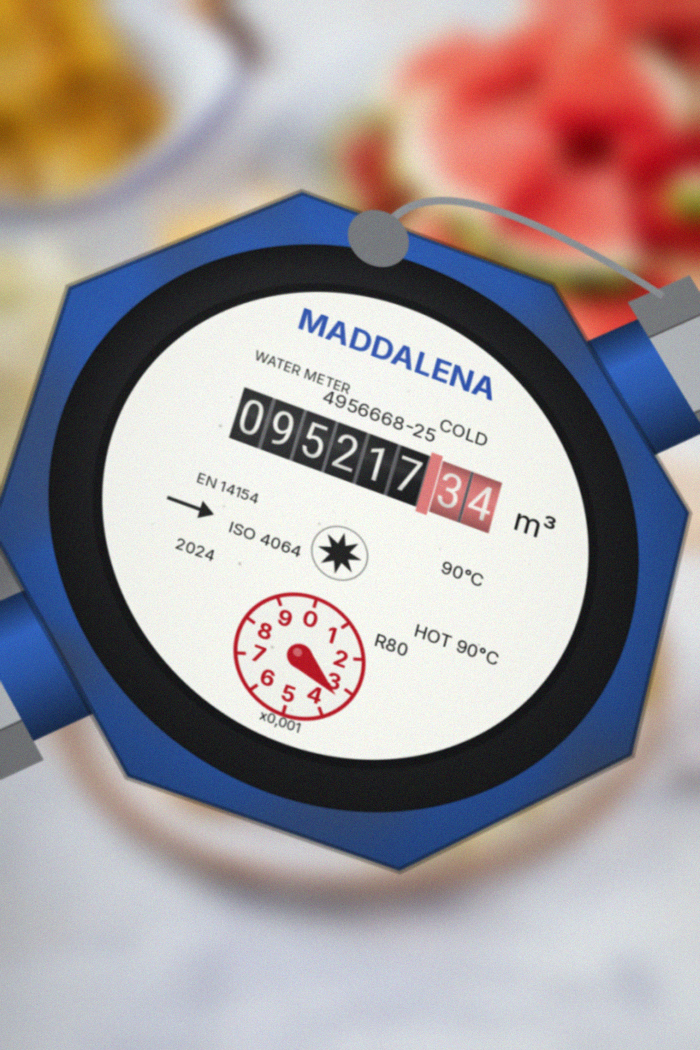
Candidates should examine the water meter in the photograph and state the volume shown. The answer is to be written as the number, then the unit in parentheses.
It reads 95217.343 (m³)
